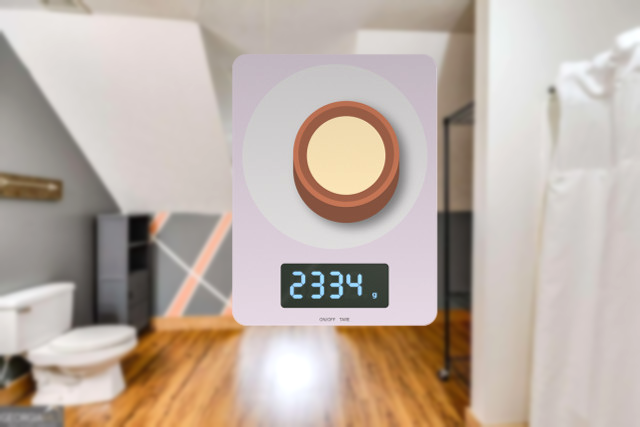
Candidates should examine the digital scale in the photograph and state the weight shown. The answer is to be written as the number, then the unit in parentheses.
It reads 2334 (g)
